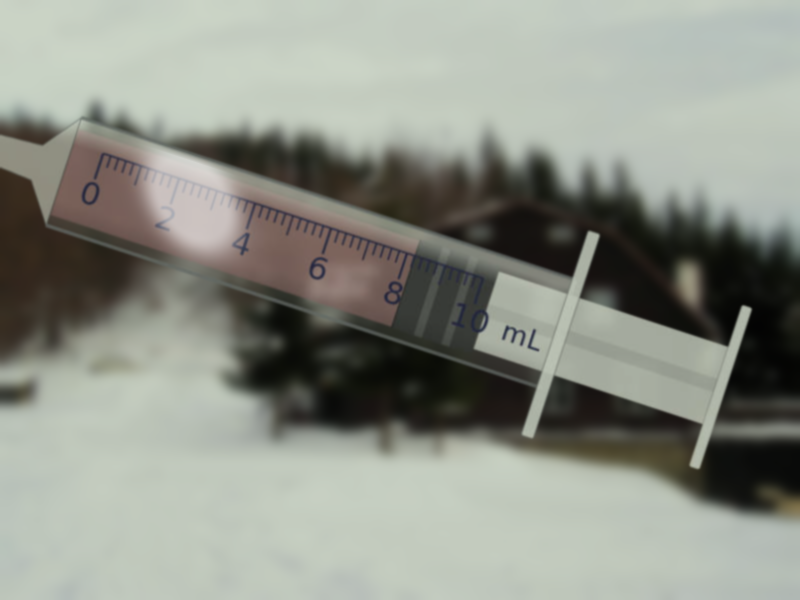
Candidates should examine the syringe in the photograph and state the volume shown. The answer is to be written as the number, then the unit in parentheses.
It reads 8.2 (mL)
